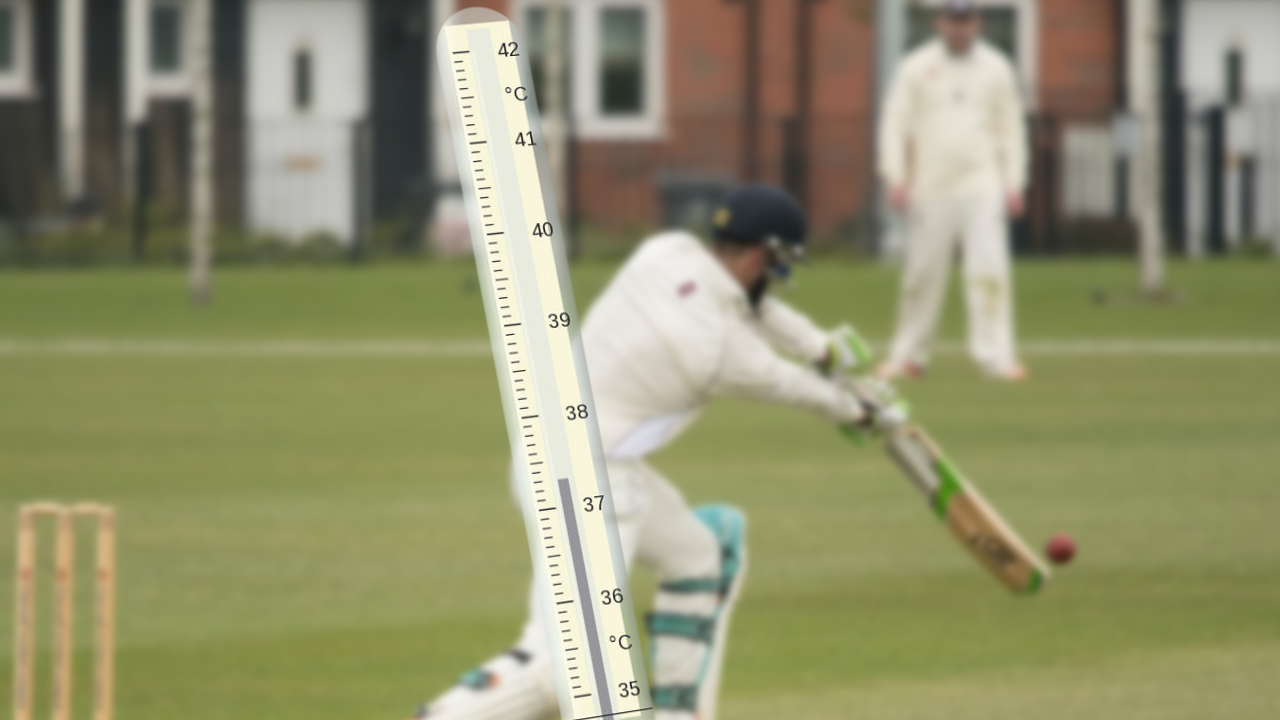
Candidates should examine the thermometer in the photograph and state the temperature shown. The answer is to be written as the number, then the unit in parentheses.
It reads 37.3 (°C)
